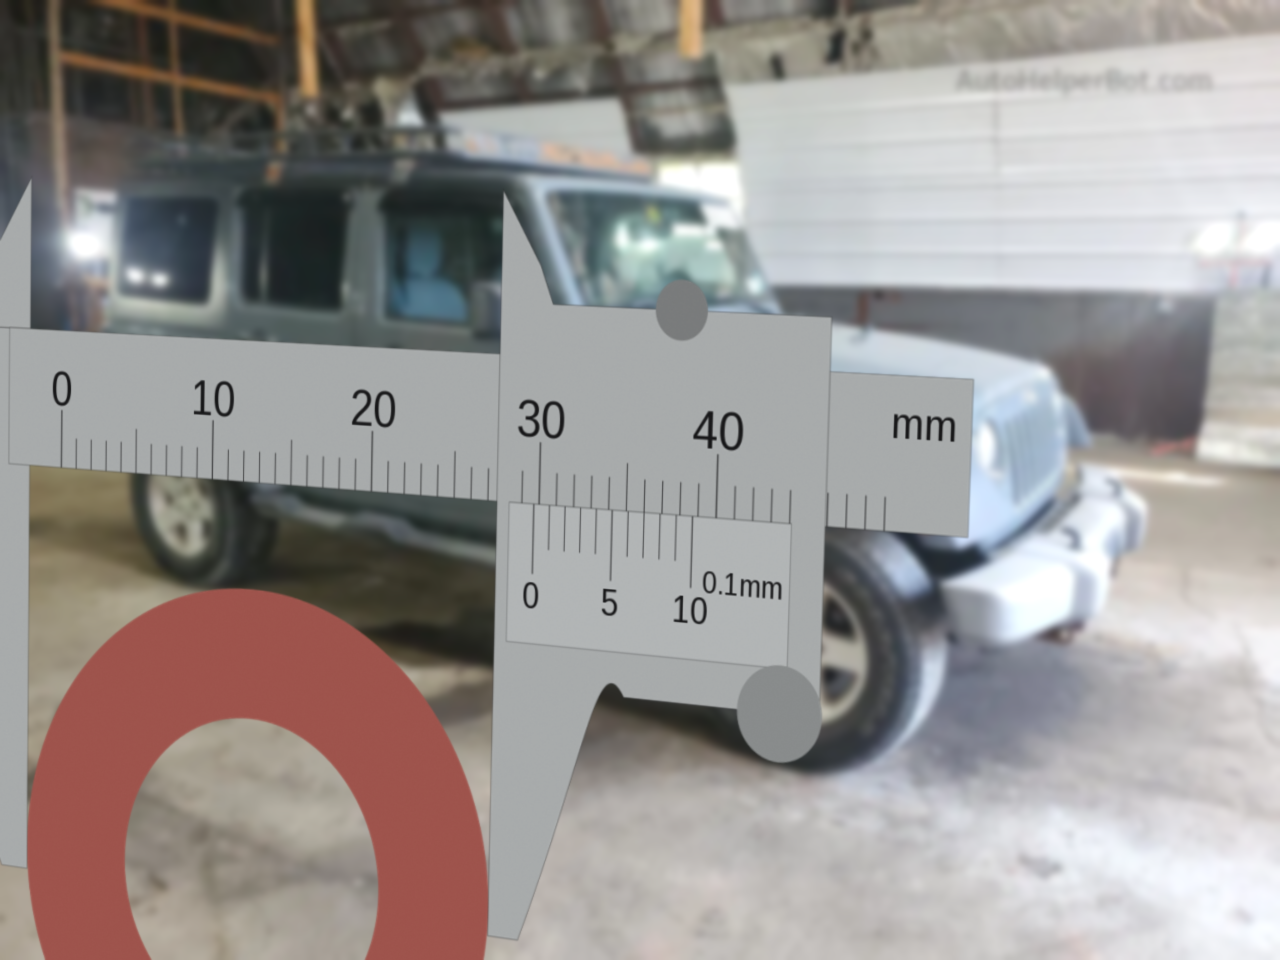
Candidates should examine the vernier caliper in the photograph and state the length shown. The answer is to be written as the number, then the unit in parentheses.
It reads 29.7 (mm)
